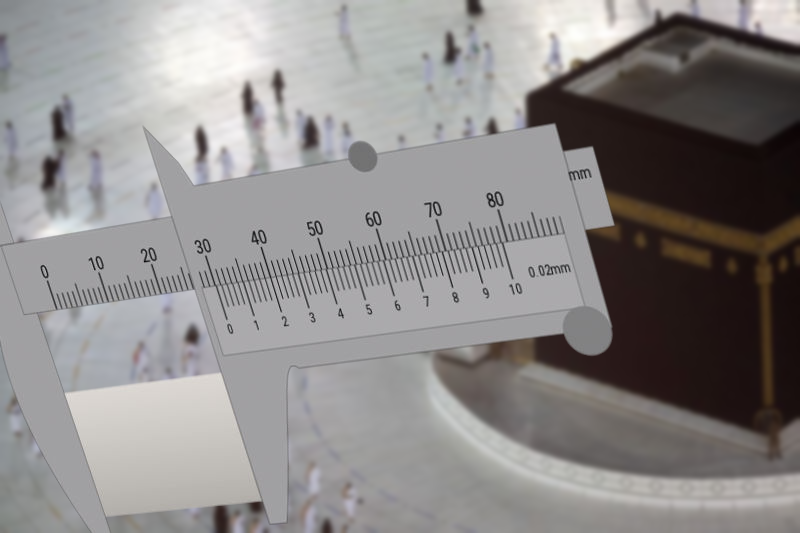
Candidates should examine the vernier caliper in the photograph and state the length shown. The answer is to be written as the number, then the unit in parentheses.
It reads 30.2 (mm)
